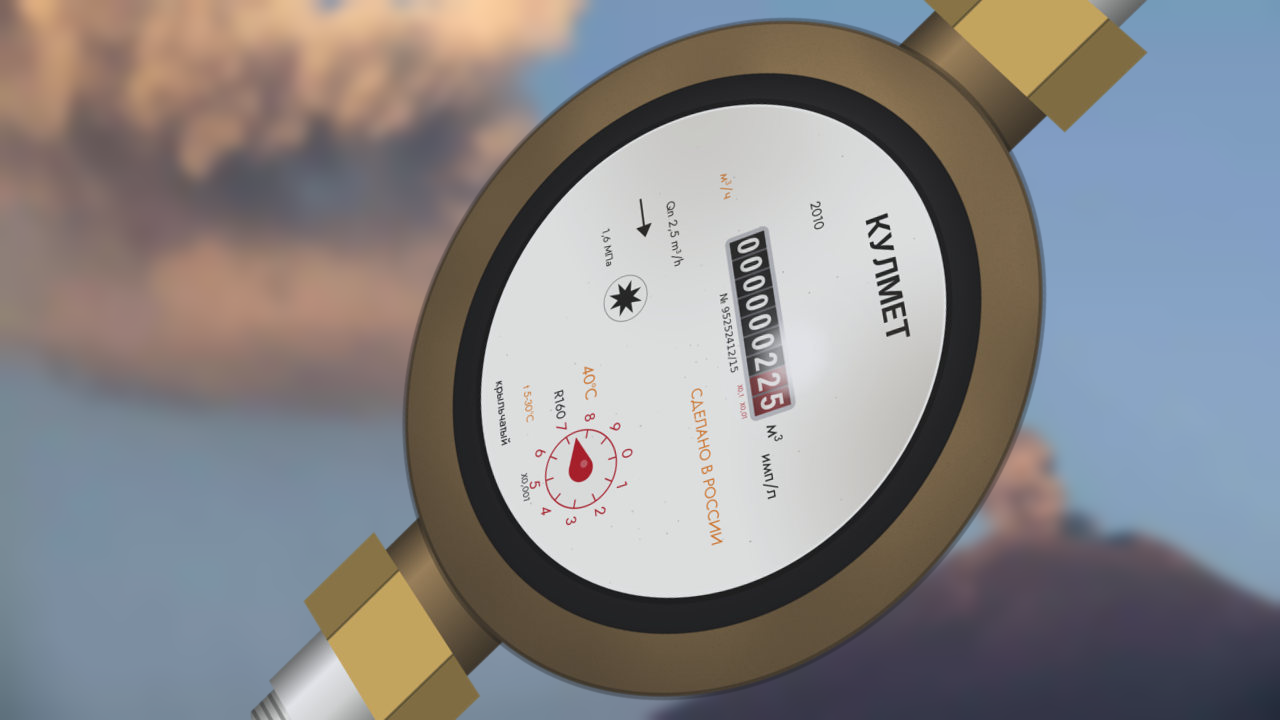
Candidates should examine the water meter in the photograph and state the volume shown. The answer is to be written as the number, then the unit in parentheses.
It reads 2.257 (m³)
